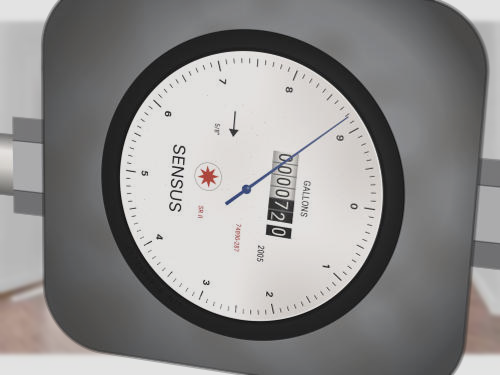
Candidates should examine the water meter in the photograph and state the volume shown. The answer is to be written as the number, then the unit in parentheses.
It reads 718.8 (gal)
